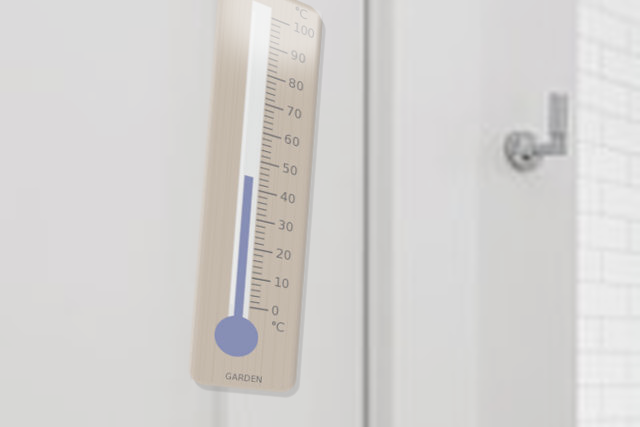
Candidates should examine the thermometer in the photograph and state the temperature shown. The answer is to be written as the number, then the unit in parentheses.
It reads 44 (°C)
